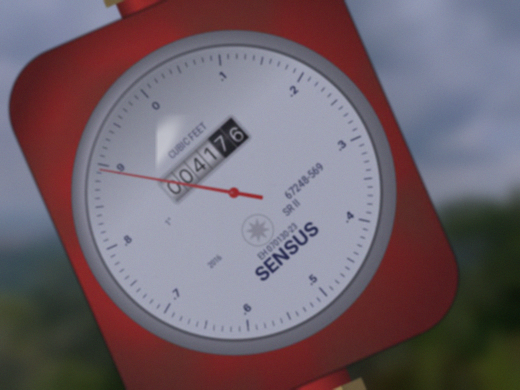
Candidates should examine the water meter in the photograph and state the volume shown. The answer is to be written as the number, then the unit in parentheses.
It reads 4175.89 (ft³)
